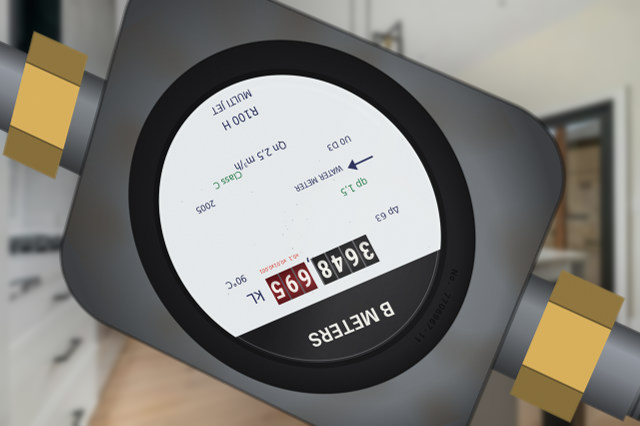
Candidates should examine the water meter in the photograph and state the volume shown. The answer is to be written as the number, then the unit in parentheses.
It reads 3648.695 (kL)
